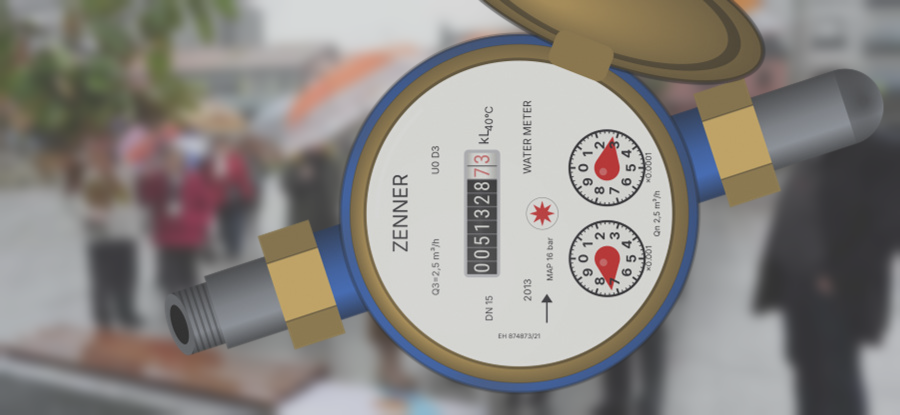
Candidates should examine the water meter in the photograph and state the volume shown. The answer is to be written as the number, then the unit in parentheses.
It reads 51328.7372 (kL)
